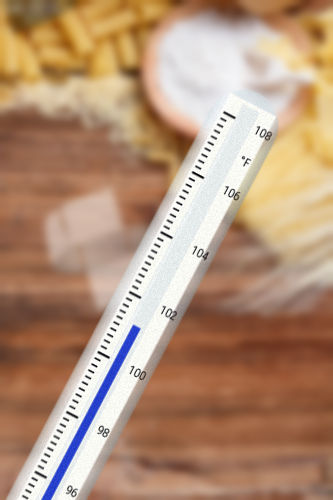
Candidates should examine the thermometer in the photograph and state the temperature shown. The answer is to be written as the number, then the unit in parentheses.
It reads 101.2 (°F)
